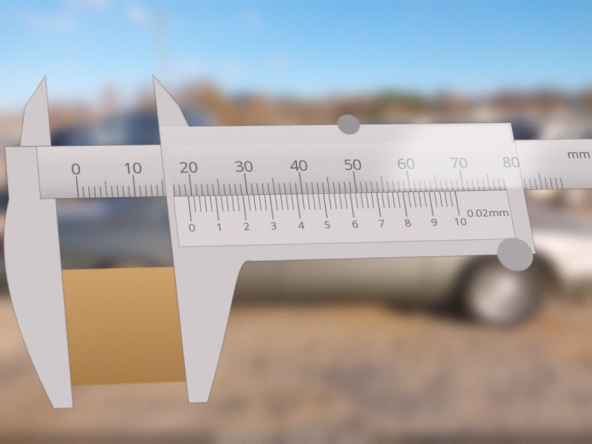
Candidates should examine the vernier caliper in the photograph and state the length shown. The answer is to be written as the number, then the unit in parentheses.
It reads 19.4 (mm)
